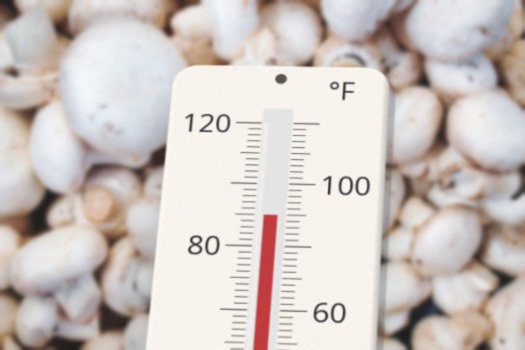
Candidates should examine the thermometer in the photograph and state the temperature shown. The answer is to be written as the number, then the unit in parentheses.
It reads 90 (°F)
